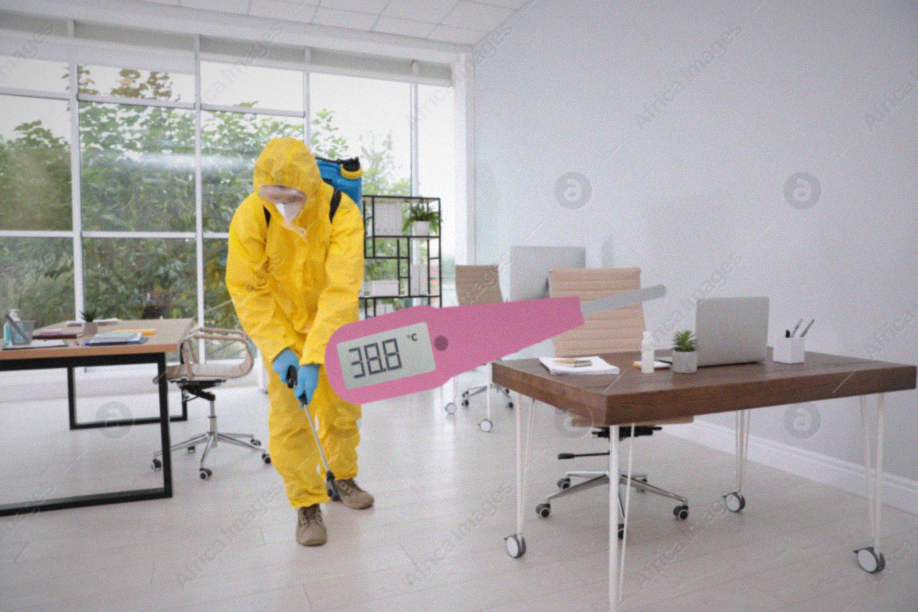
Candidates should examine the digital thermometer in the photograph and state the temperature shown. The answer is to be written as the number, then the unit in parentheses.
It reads 38.8 (°C)
